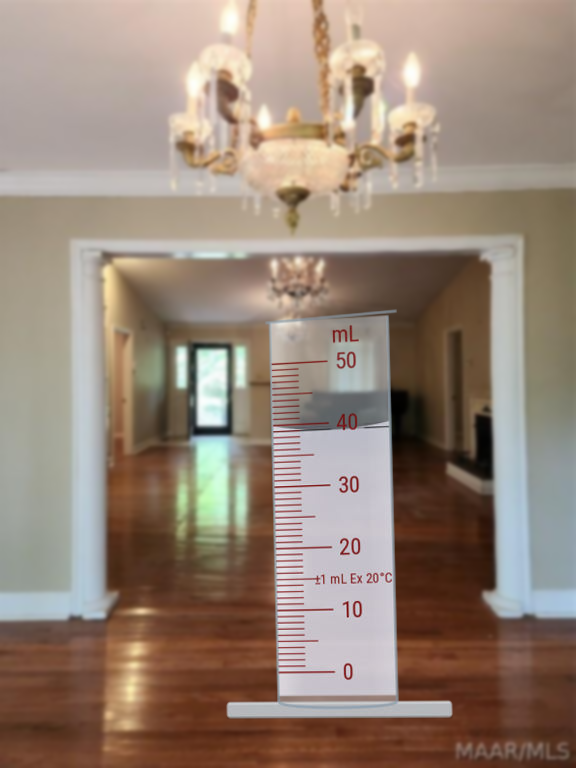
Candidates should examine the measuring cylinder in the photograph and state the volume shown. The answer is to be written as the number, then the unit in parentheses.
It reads 39 (mL)
